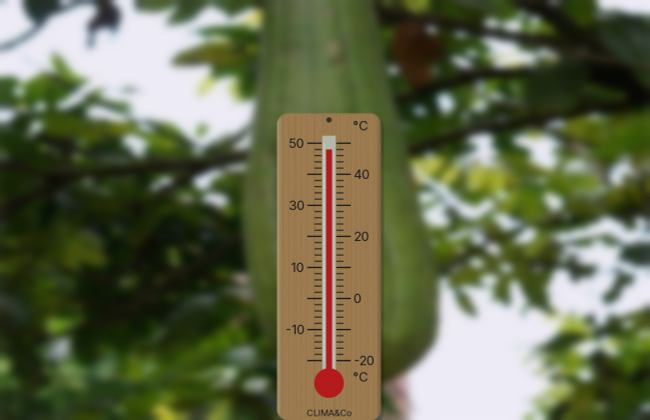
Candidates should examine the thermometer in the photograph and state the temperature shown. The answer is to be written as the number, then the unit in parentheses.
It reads 48 (°C)
